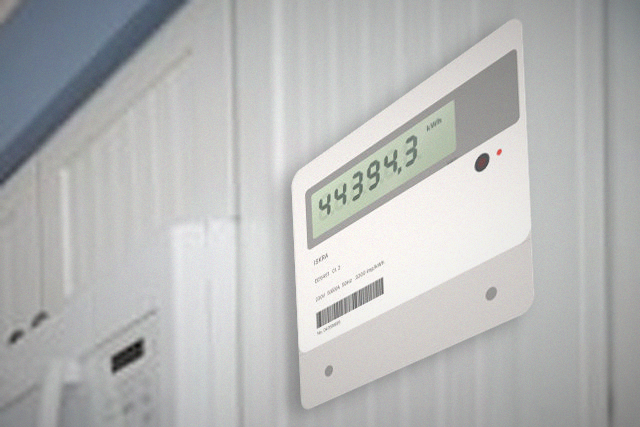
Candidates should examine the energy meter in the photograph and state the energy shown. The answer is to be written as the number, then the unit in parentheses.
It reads 44394.3 (kWh)
